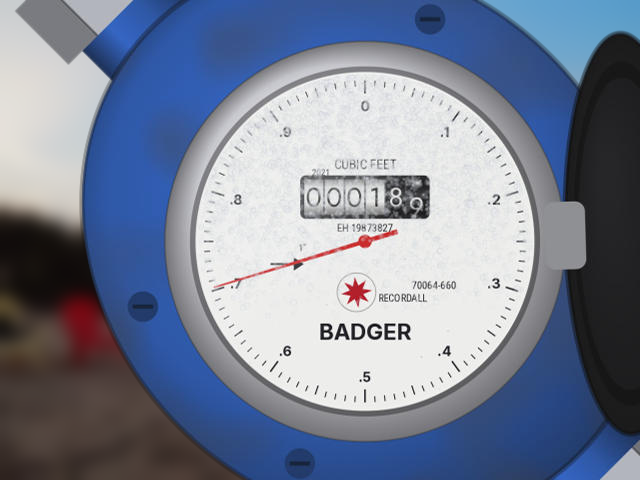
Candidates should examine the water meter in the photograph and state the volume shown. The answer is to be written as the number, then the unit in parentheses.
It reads 188.70 (ft³)
